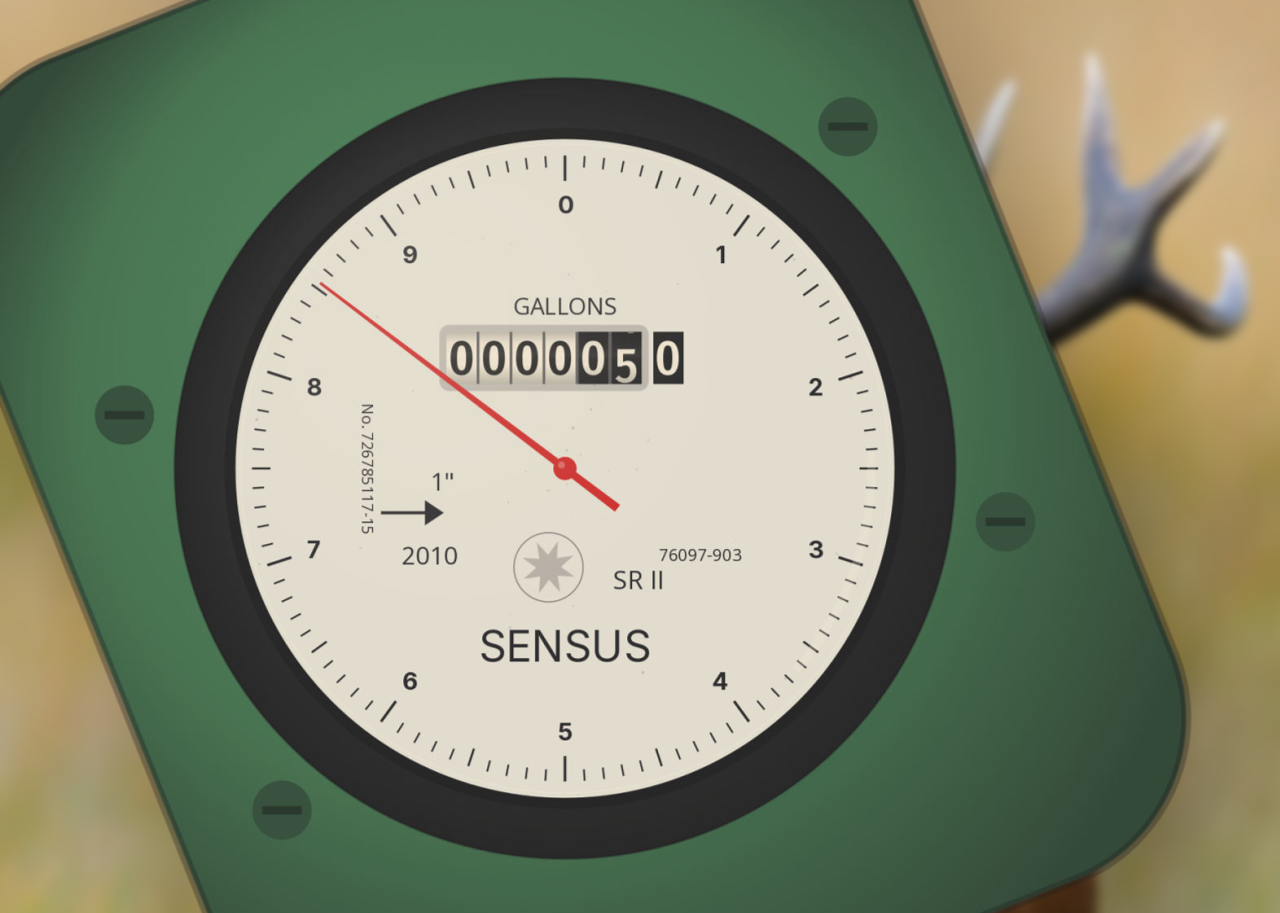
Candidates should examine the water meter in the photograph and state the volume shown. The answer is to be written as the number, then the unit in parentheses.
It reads 48.5 (gal)
